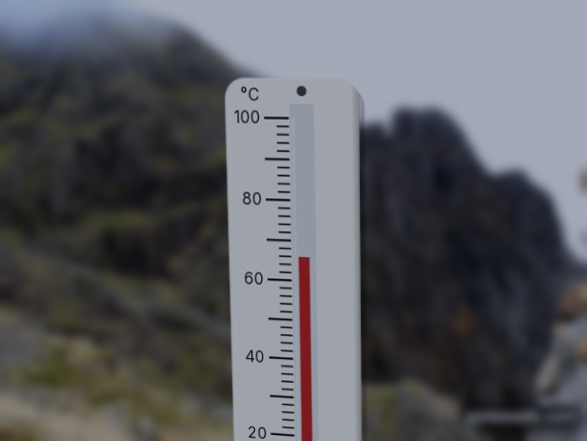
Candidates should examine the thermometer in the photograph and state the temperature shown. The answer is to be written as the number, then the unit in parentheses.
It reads 66 (°C)
